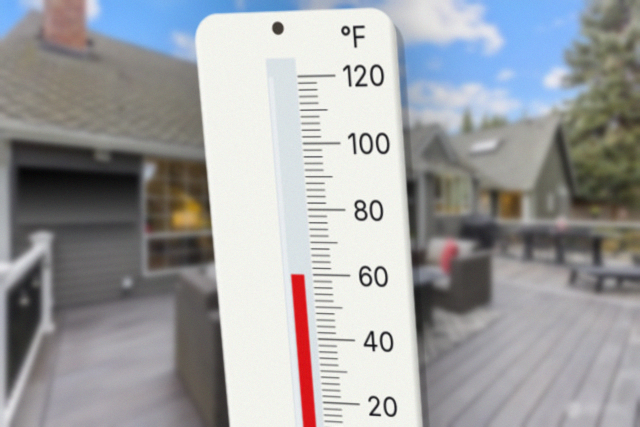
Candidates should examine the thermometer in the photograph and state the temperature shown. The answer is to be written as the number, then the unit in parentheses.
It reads 60 (°F)
